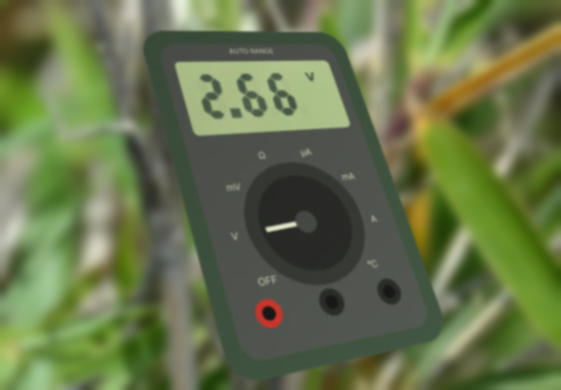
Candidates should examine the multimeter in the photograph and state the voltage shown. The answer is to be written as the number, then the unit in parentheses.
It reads 2.66 (V)
